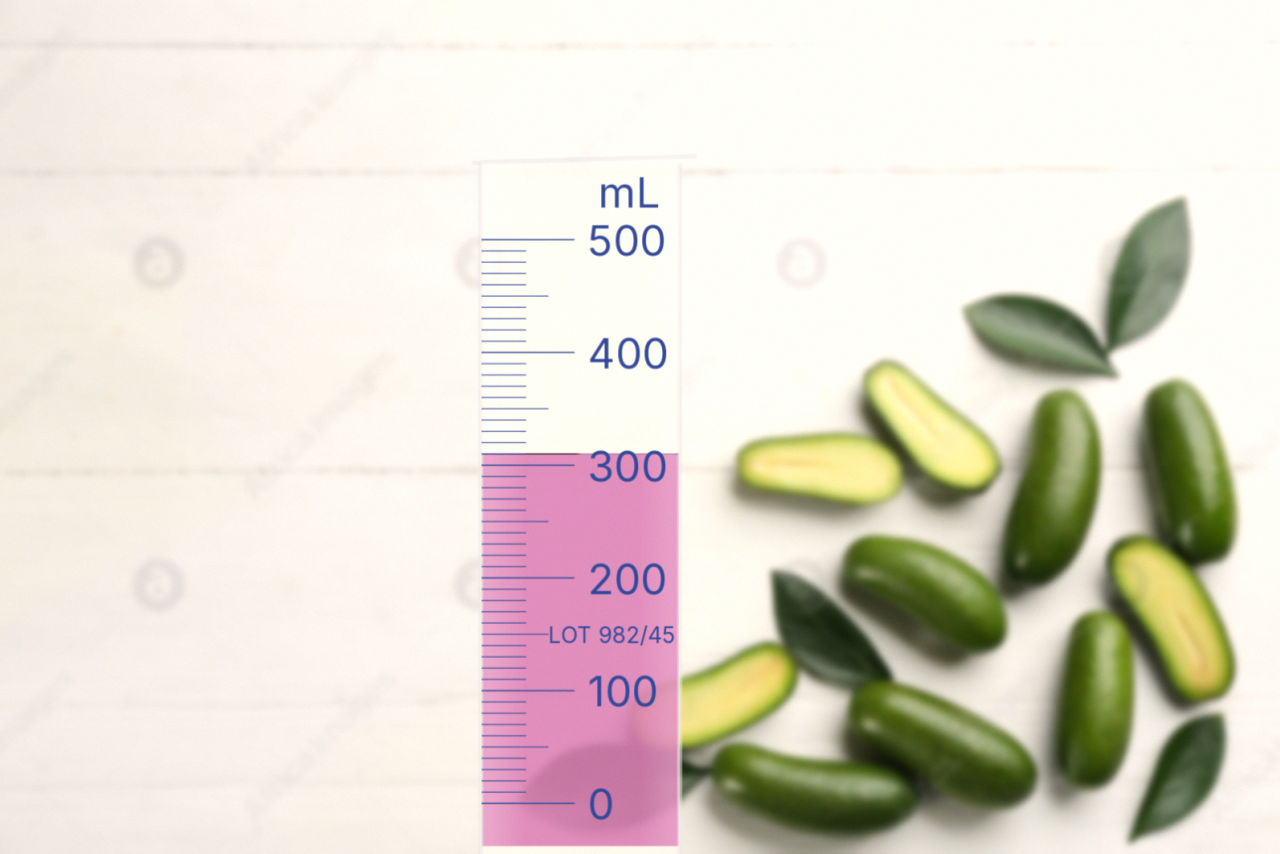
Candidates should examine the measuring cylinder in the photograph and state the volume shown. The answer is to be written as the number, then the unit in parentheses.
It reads 310 (mL)
